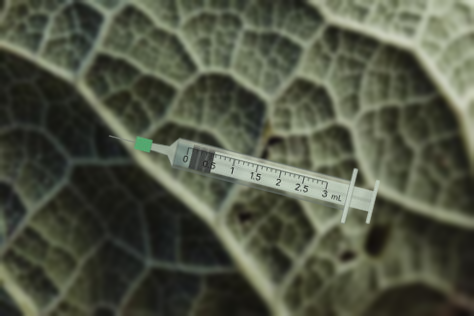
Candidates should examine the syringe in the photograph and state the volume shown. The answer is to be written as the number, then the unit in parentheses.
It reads 0.1 (mL)
